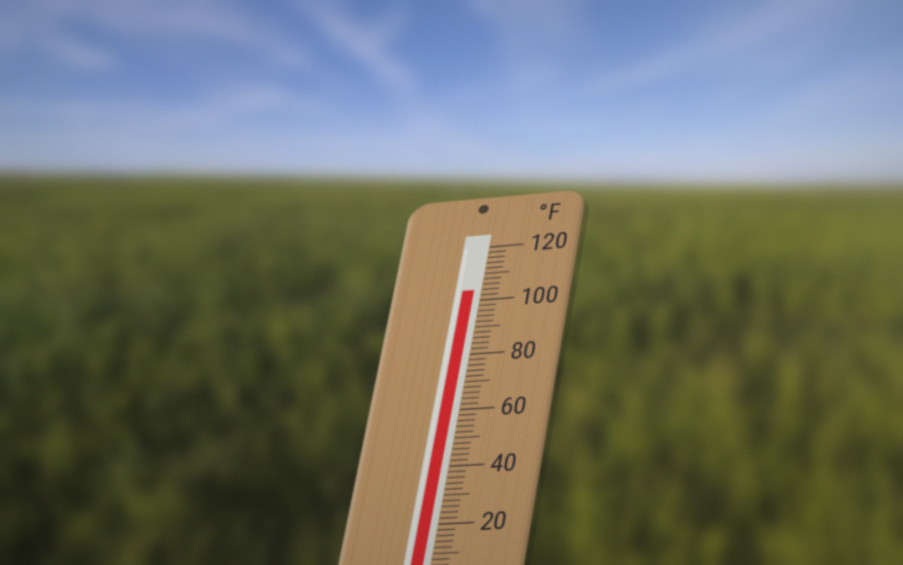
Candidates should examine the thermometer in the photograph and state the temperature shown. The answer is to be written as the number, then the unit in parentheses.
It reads 104 (°F)
